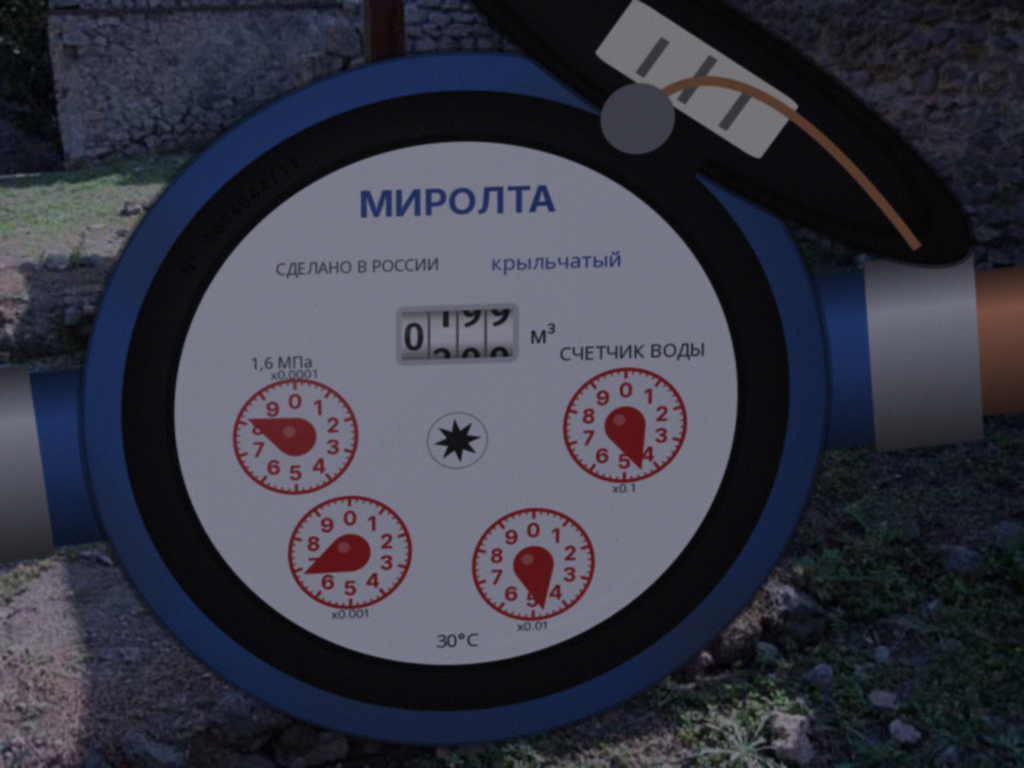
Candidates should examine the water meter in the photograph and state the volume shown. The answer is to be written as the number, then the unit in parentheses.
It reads 199.4468 (m³)
